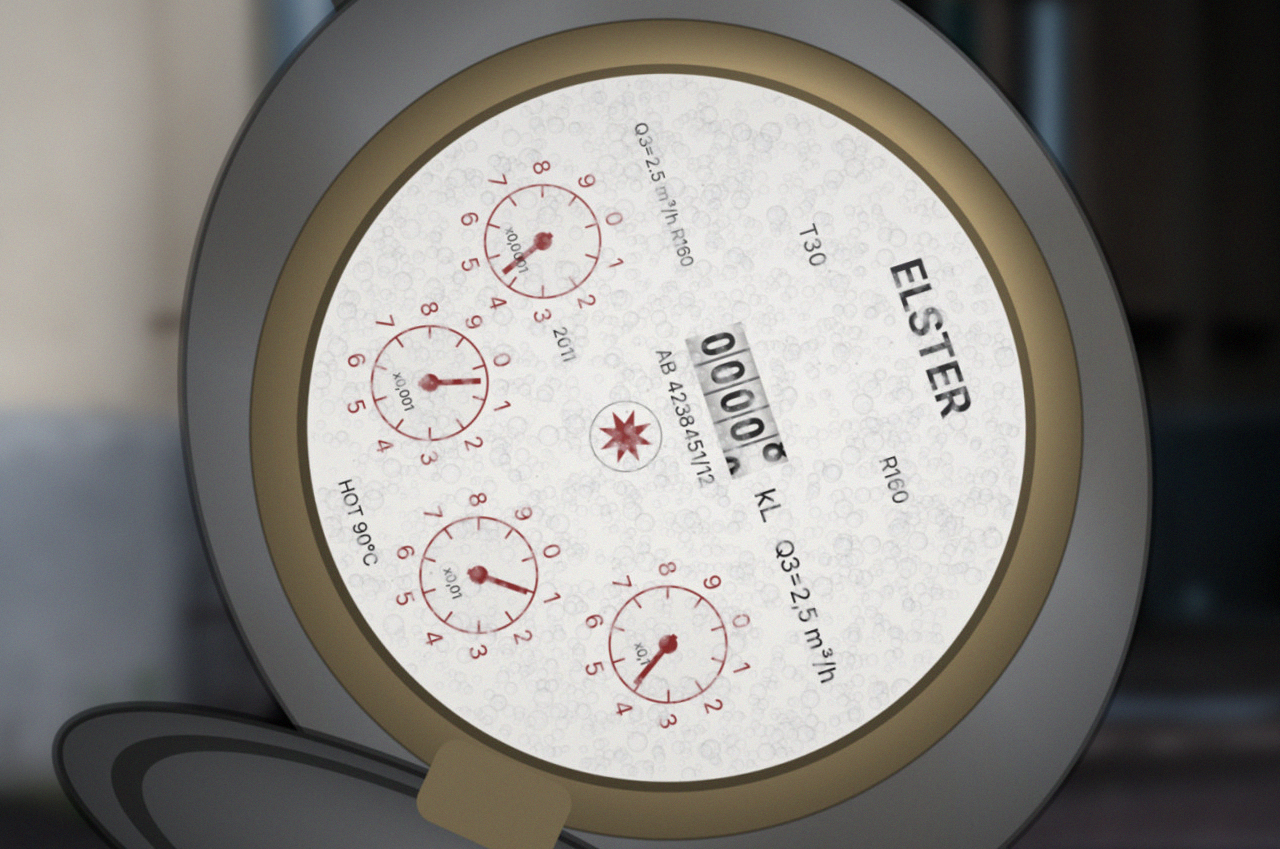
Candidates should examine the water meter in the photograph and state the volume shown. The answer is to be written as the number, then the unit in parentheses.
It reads 8.4104 (kL)
